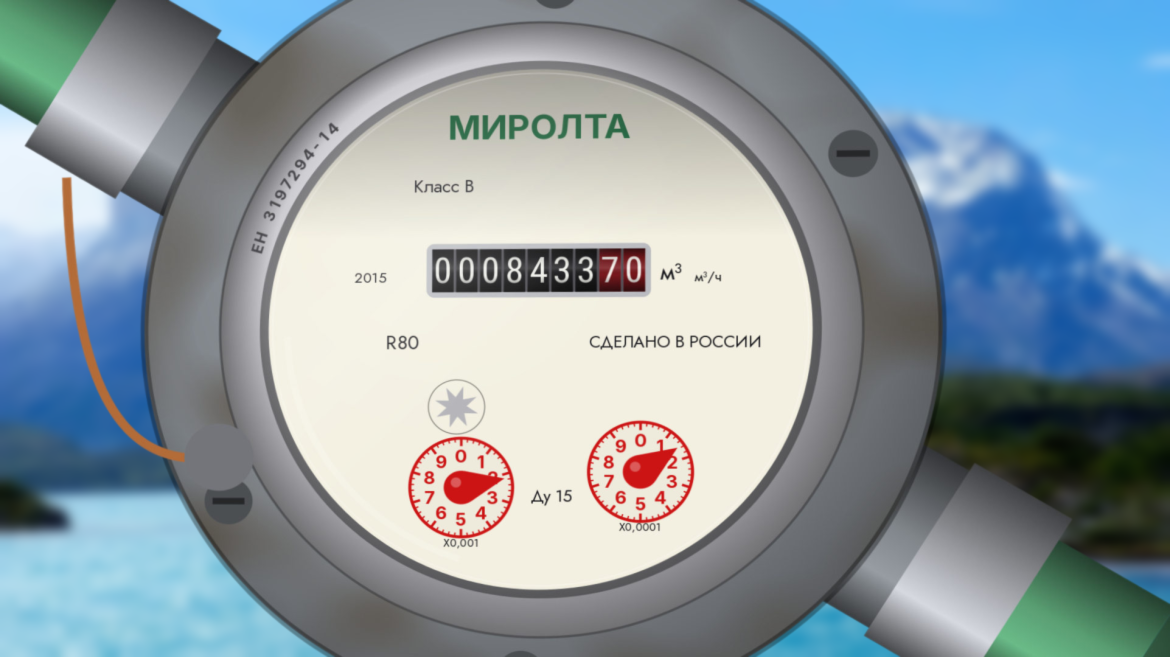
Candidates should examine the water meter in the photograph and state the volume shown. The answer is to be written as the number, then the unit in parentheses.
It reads 8433.7021 (m³)
